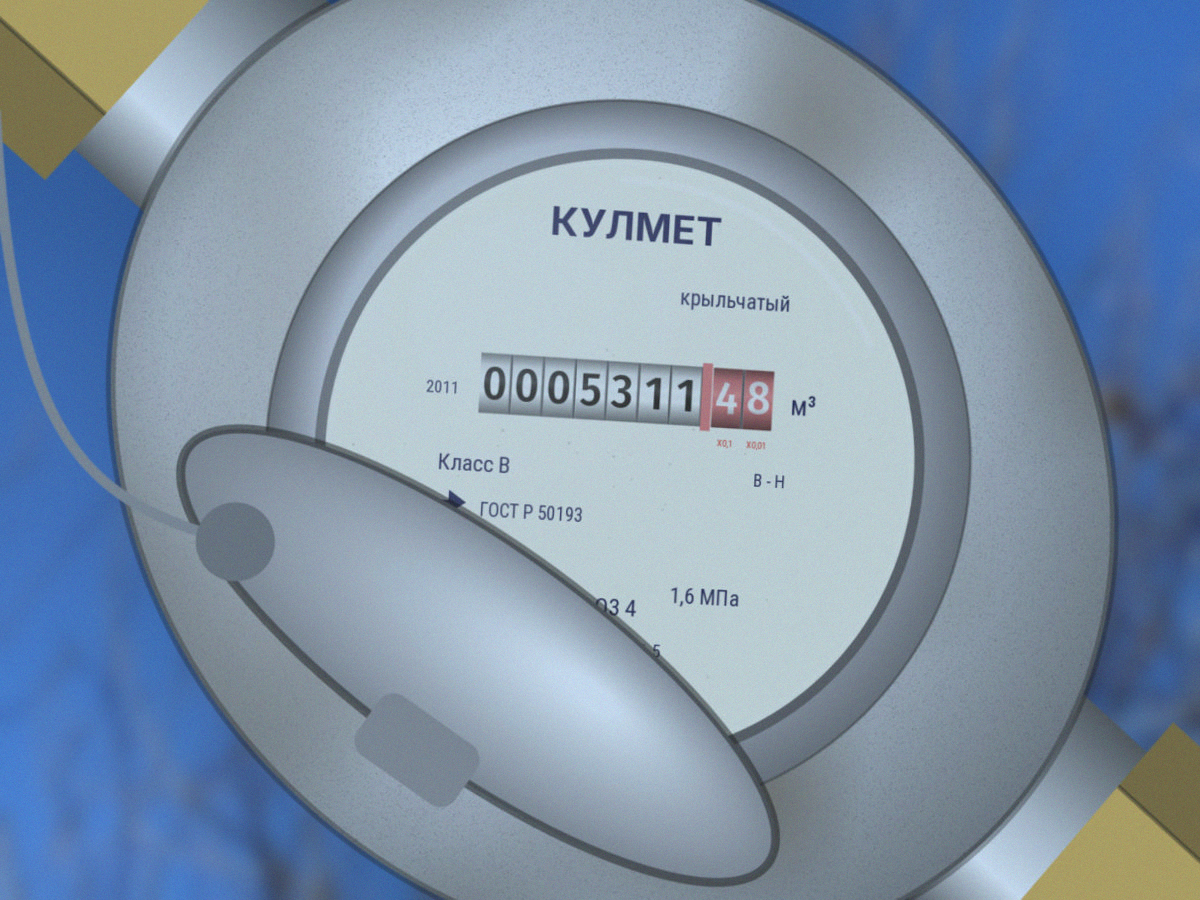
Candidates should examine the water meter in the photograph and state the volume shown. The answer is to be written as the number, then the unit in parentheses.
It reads 5311.48 (m³)
